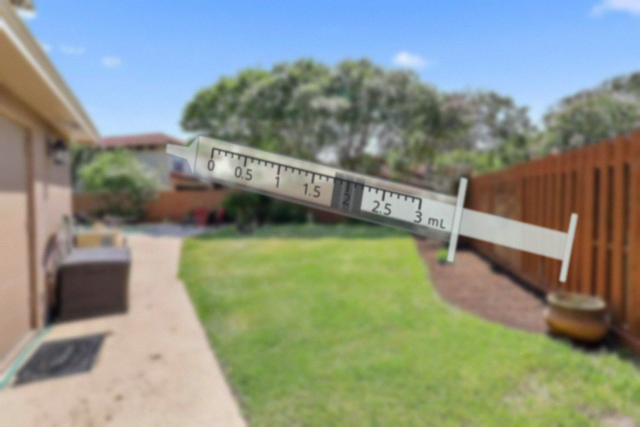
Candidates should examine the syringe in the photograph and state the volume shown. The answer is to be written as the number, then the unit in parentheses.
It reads 1.8 (mL)
